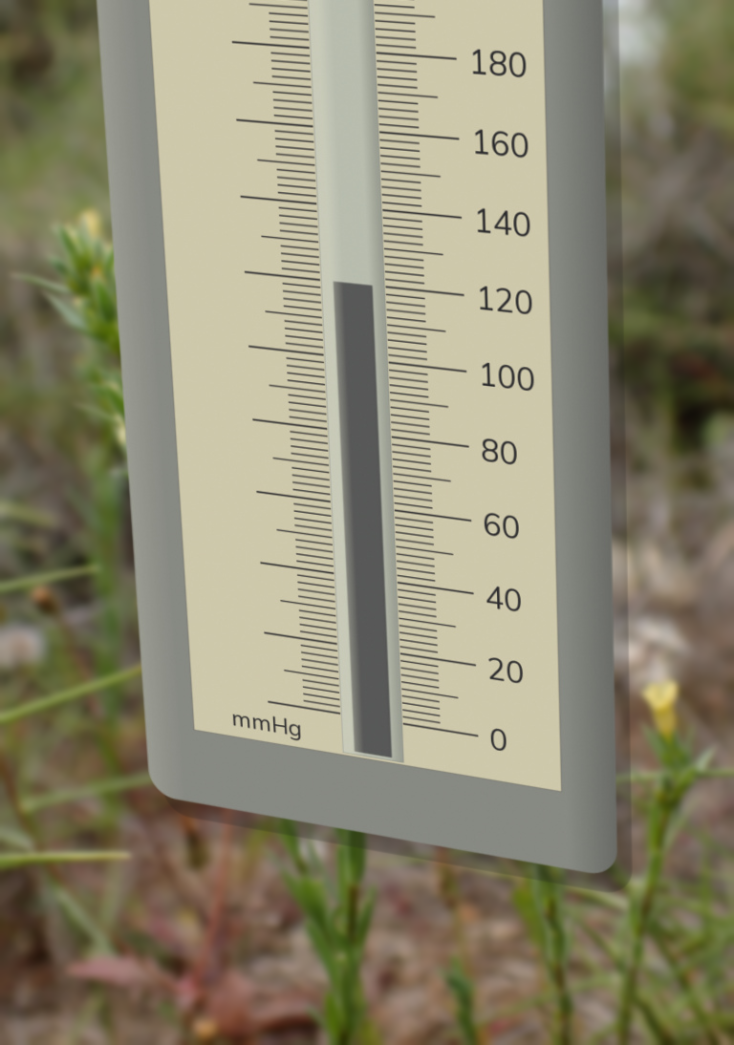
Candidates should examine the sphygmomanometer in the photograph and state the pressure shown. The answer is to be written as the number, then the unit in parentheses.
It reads 120 (mmHg)
